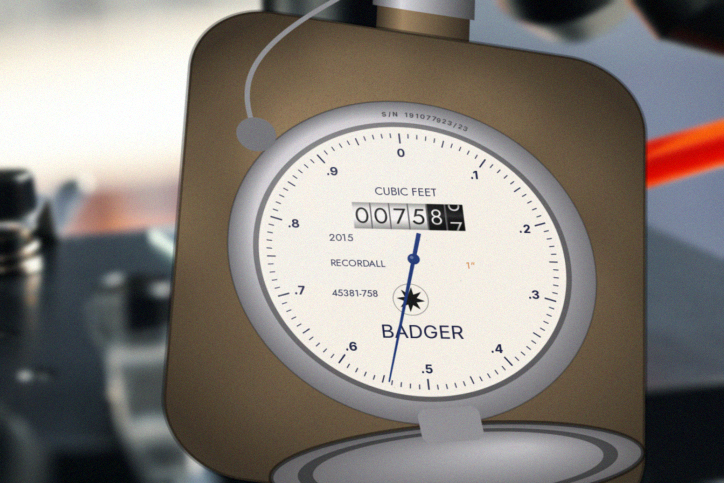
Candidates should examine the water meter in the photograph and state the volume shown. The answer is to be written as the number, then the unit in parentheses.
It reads 7586.54 (ft³)
